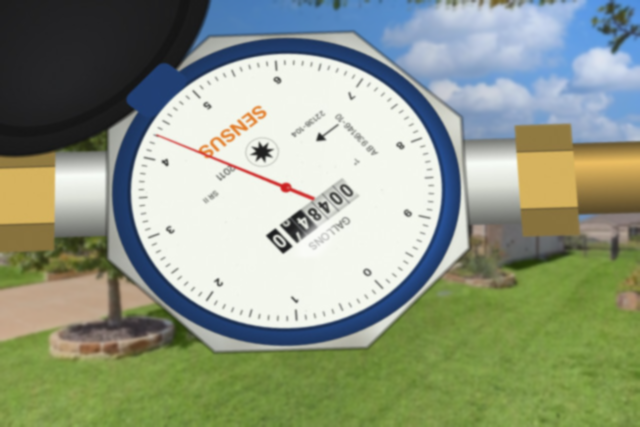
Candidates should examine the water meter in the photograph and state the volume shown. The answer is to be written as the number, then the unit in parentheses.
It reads 48474.3 (gal)
